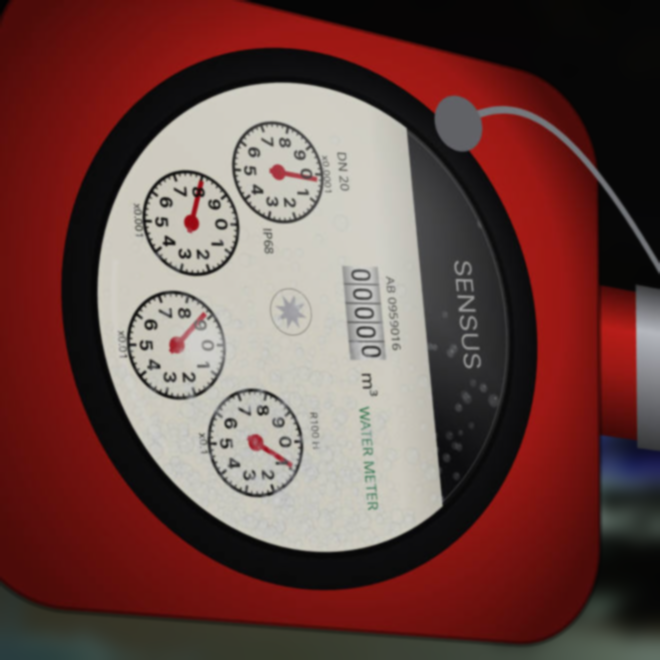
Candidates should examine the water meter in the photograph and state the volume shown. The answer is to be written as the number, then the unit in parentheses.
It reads 0.0880 (m³)
